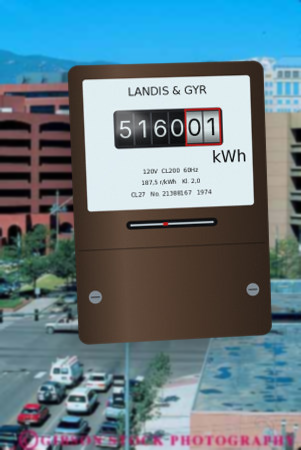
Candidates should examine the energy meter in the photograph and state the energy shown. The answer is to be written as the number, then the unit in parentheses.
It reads 5160.01 (kWh)
